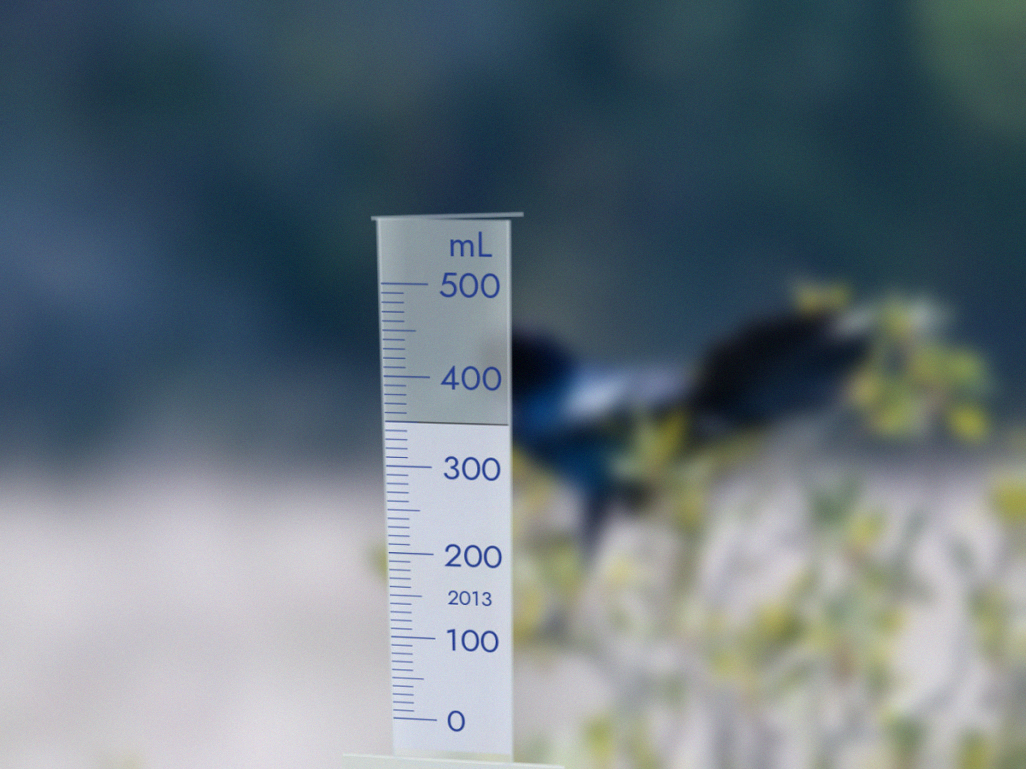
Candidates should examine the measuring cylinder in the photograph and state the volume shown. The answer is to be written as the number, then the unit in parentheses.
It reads 350 (mL)
